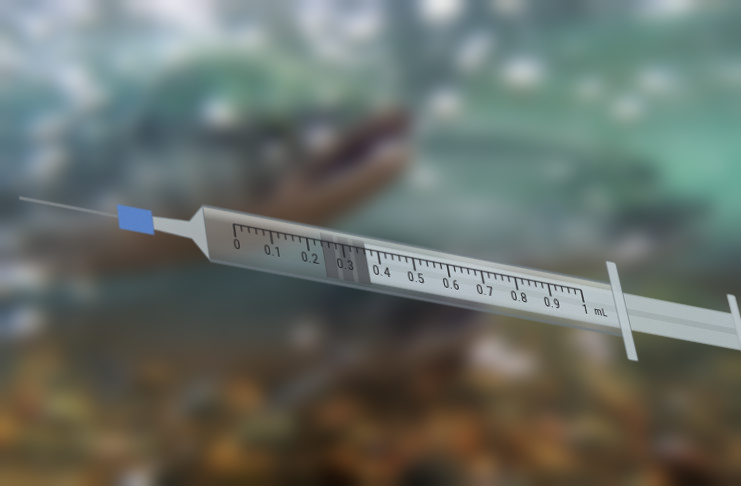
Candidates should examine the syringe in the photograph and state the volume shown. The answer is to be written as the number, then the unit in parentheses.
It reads 0.24 (mL)
